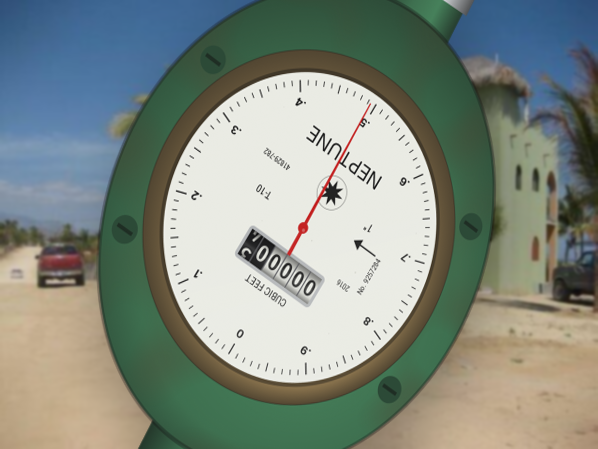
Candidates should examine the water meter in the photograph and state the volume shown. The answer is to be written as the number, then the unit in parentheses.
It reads 3.49 (ft³)
